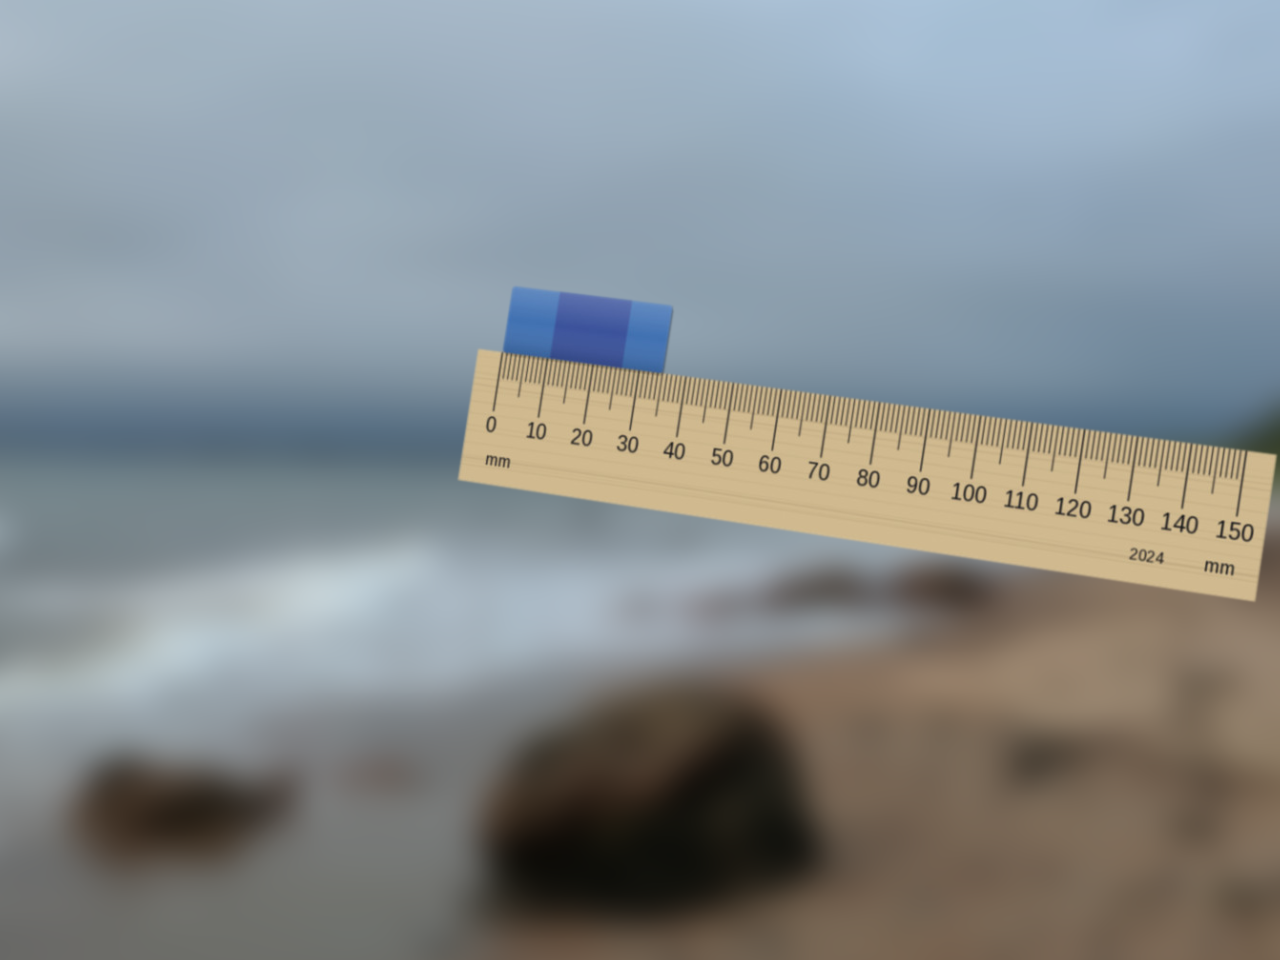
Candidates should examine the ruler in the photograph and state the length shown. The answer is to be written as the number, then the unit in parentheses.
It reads 35 (mm)
